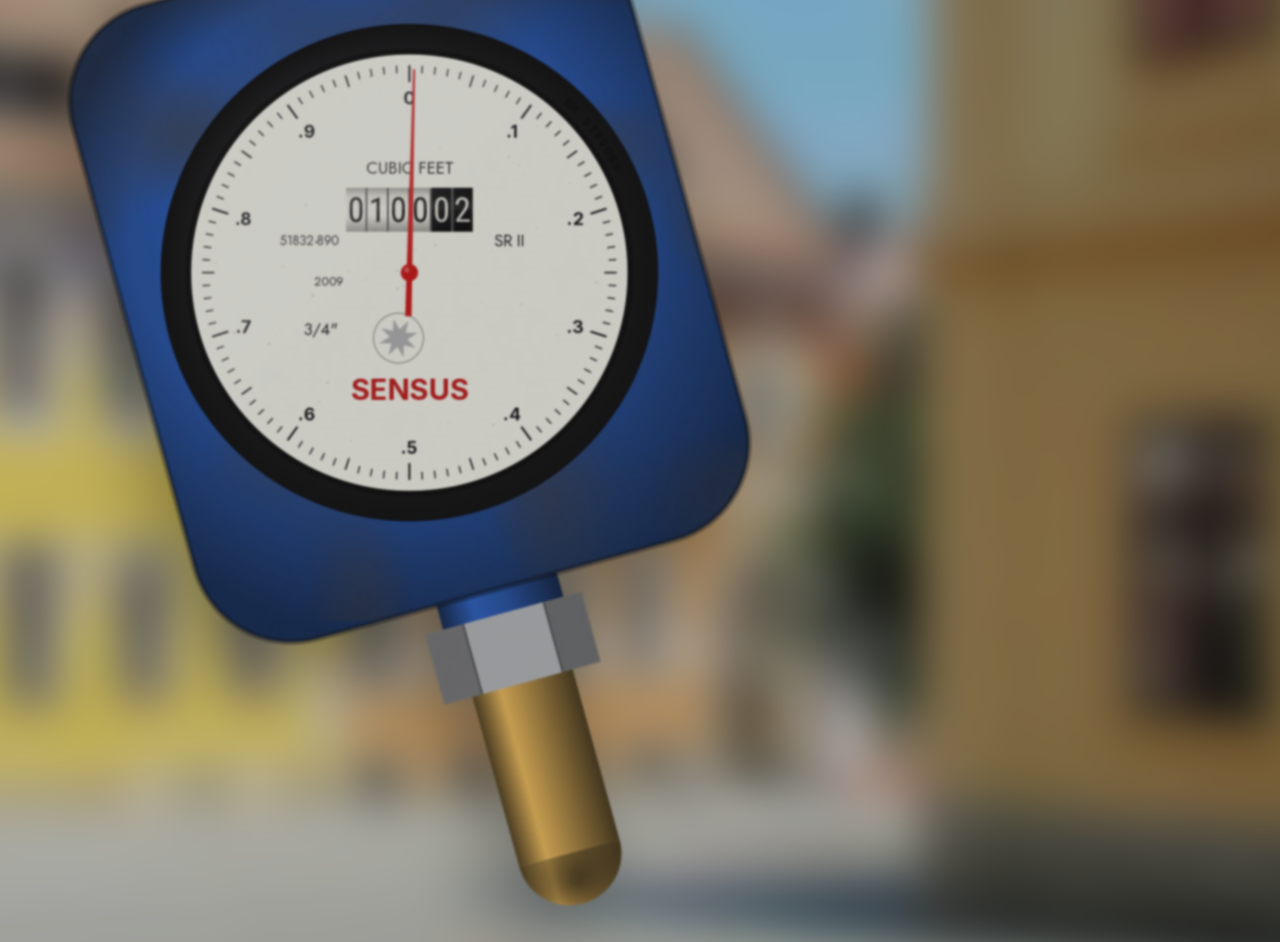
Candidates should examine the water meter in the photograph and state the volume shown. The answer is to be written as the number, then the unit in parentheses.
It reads 10002.00 (ft³)
